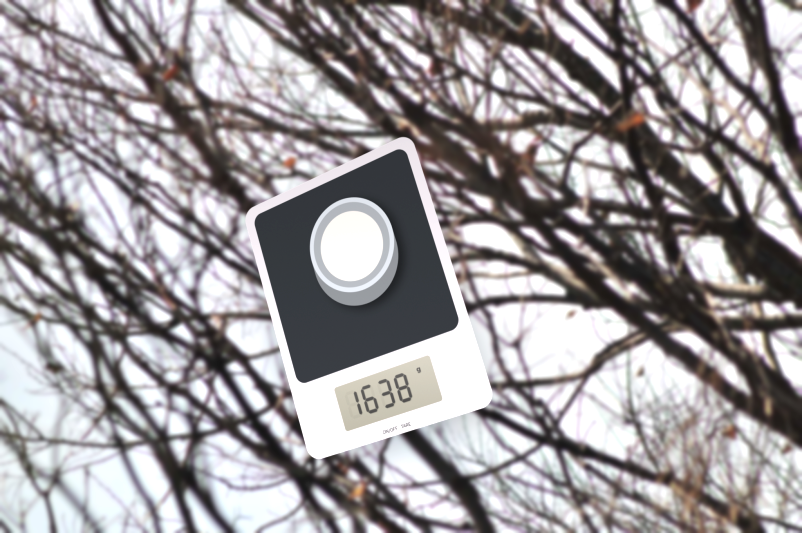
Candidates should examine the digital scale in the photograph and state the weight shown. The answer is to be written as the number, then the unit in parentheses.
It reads 1638 (g)
